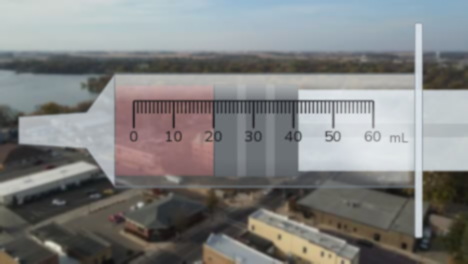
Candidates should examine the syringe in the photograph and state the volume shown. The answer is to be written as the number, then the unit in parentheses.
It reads 20 (mL)
